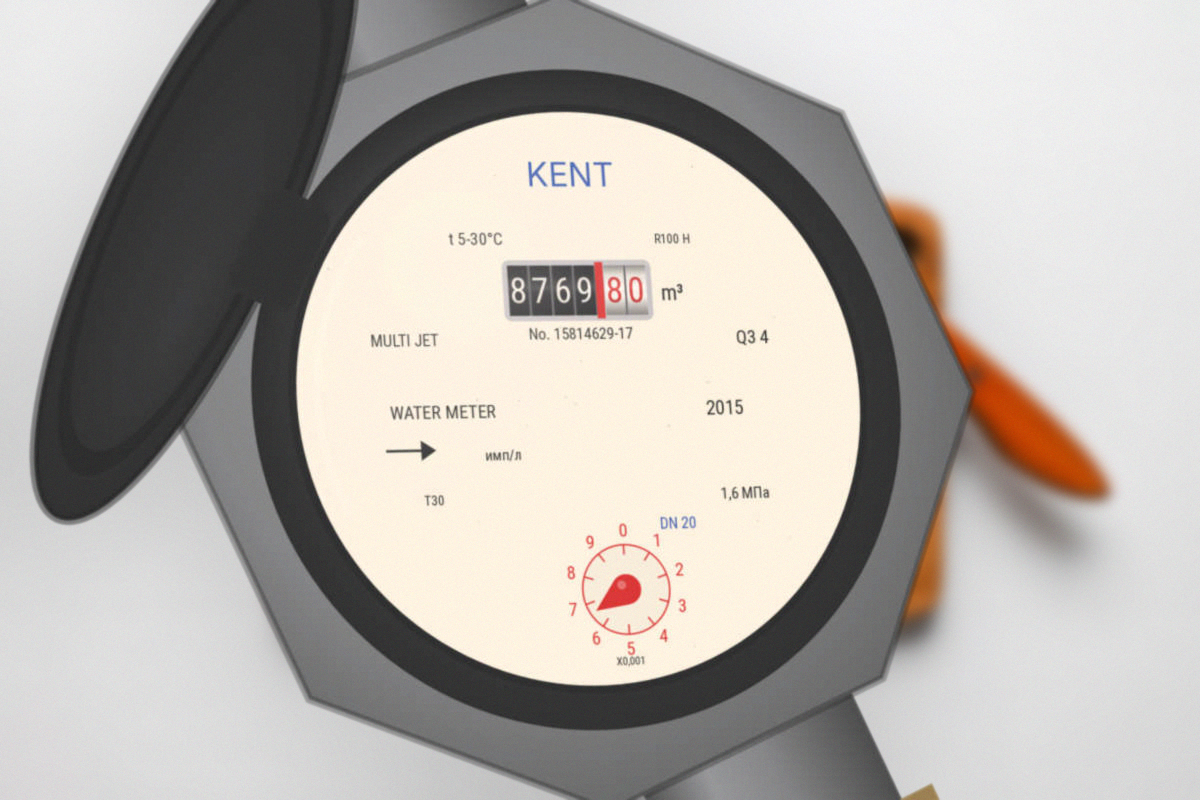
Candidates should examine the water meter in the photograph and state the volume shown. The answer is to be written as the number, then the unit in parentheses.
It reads 8769.806 (m³)
